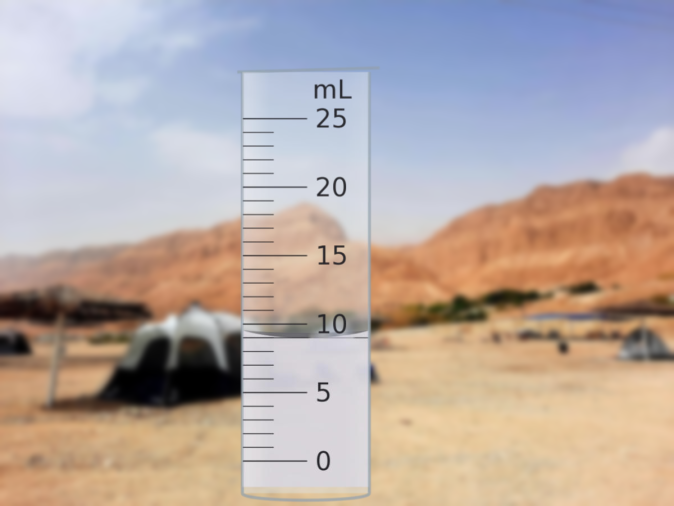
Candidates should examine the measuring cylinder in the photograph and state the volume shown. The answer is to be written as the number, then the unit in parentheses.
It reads 9 (mL)
